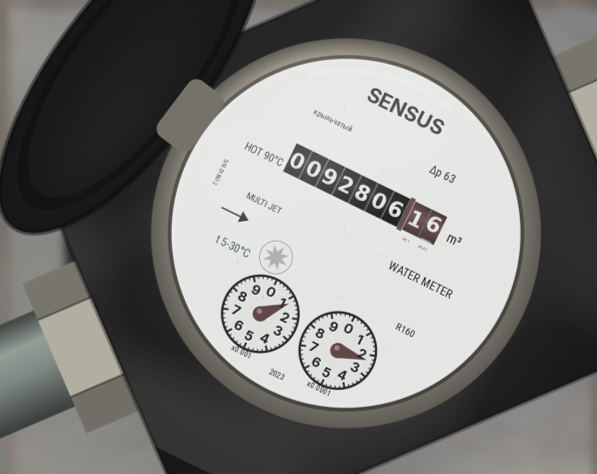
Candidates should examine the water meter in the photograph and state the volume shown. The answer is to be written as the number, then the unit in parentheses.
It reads 92806.1612 (m³)
